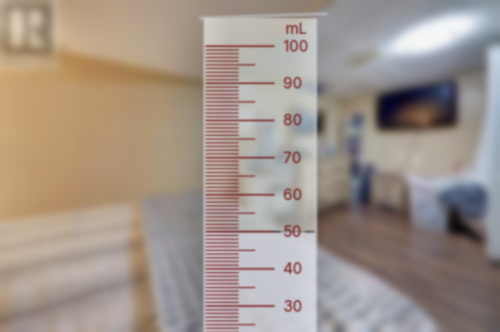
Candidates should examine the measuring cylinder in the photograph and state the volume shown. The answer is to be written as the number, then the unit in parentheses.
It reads 50 (mL)
